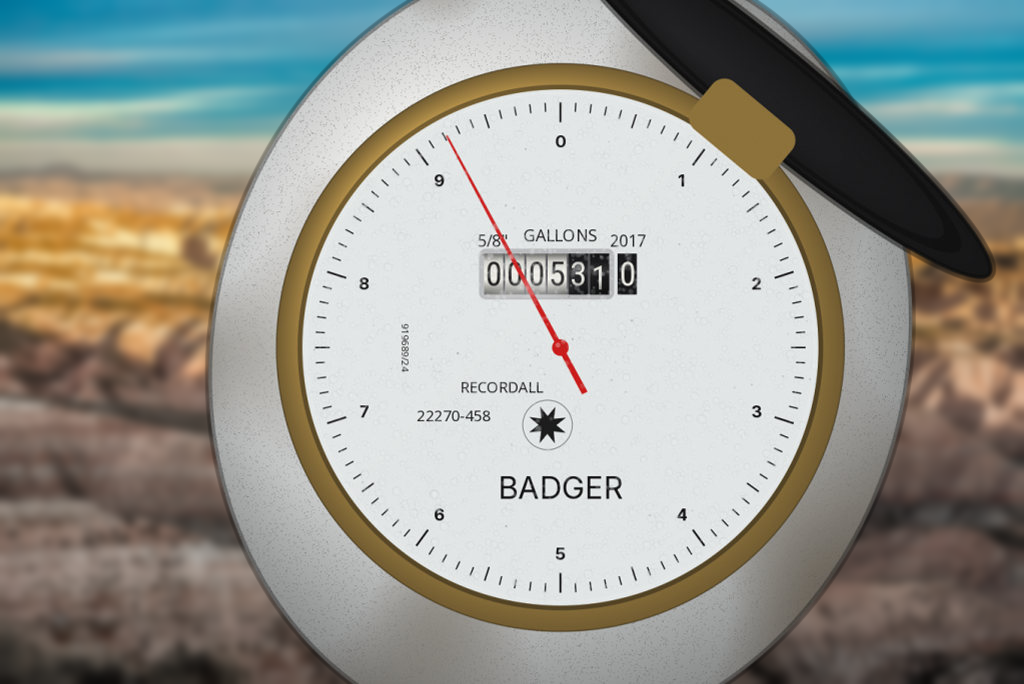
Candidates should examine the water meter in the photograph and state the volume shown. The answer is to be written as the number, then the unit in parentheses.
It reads 5309.2 (gal)
